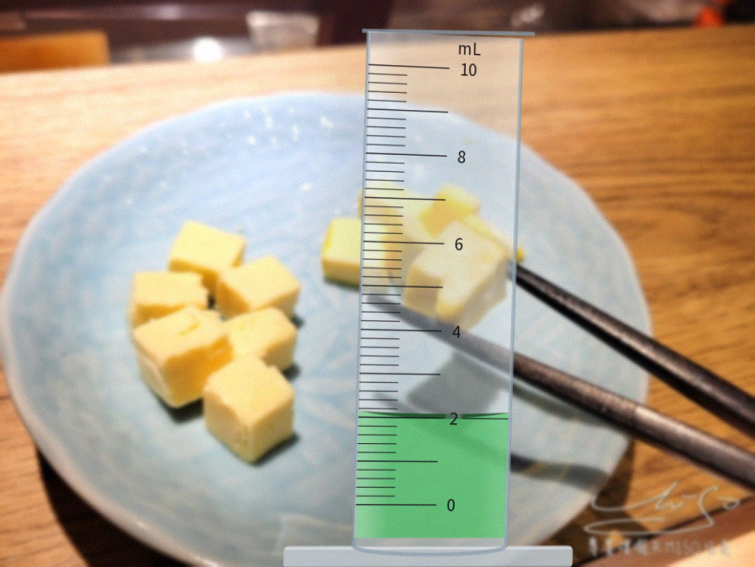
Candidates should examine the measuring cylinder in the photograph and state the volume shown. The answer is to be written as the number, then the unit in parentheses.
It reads 2 (mL)
